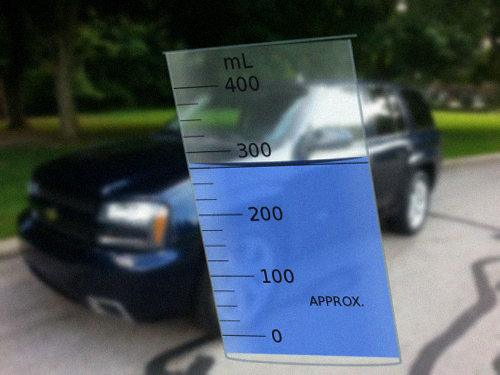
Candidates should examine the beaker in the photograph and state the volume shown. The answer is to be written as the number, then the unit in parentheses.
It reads 275 (mL)
